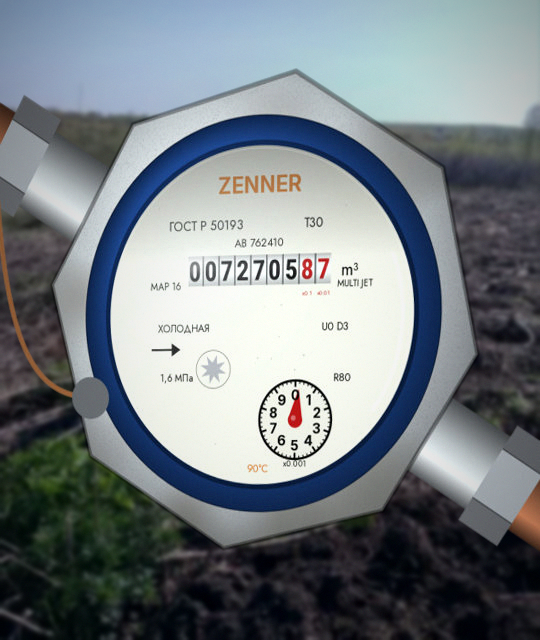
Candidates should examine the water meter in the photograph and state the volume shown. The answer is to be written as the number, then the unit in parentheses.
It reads 72705.870 (m³)
